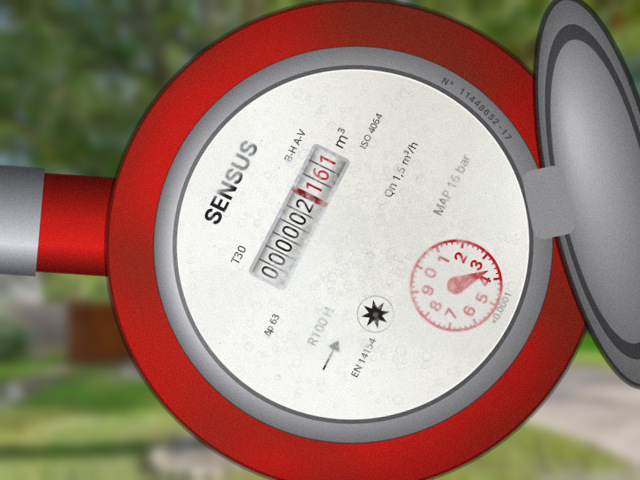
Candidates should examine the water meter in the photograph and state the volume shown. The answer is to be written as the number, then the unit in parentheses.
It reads 2.1613 (m³)
